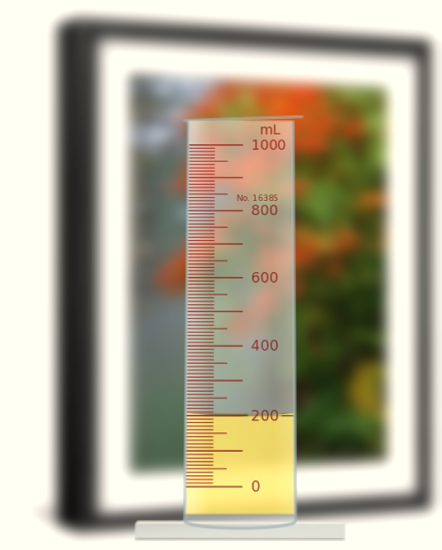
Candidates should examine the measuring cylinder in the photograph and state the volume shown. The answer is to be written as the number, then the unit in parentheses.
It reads 200 (mL)
